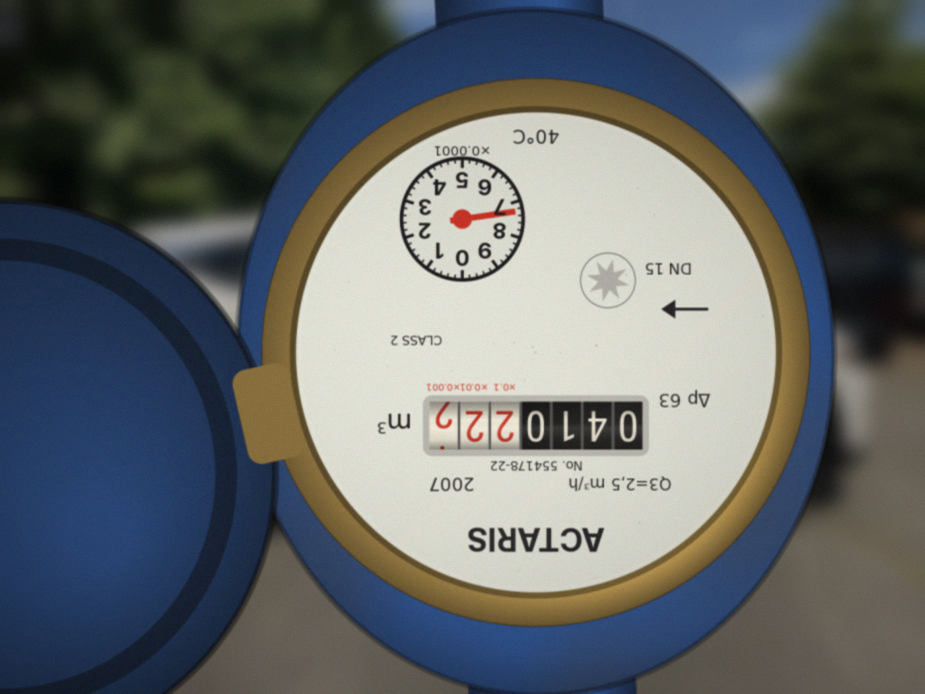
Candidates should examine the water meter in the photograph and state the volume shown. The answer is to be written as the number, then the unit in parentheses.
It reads 410.2217 (m³)
